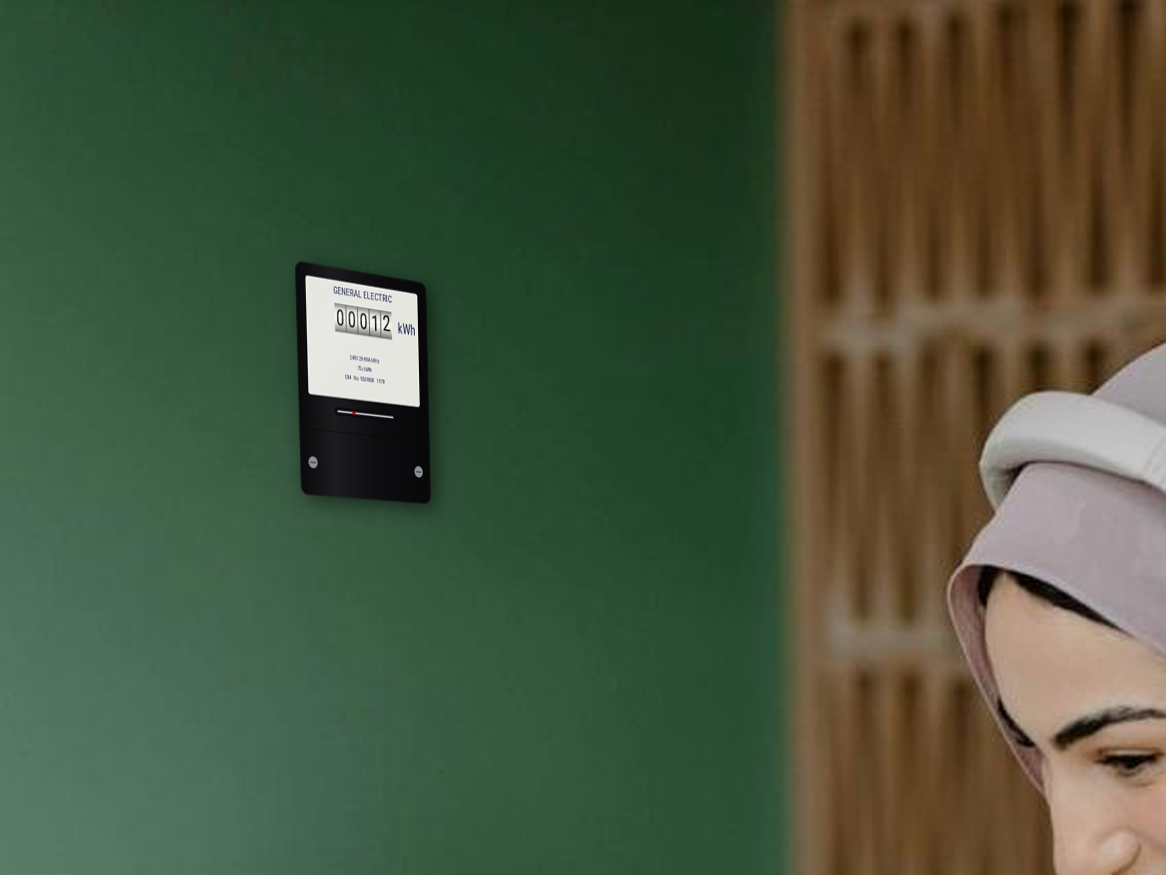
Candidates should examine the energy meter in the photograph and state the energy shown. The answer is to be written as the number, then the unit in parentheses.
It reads 12 (kWh)
